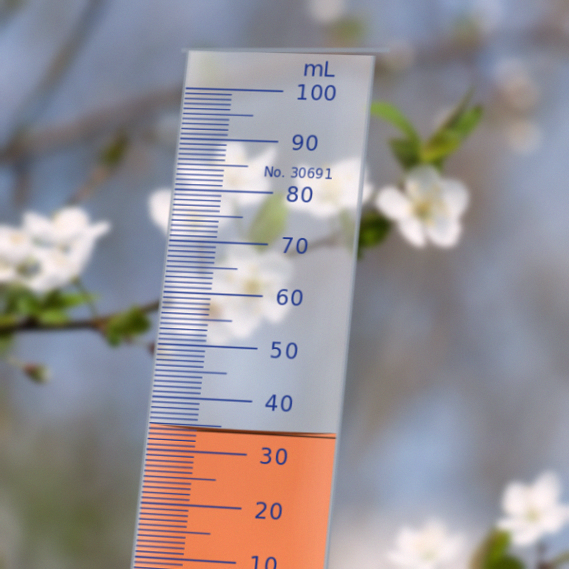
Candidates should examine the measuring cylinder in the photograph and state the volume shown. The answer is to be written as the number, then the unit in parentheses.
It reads 34 (mL)
